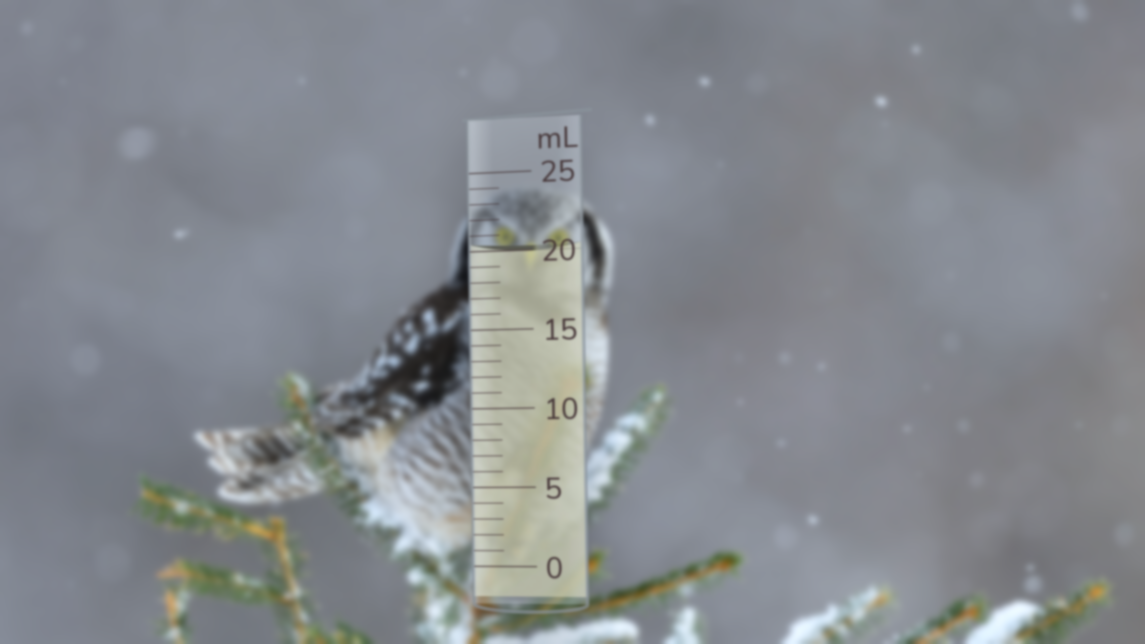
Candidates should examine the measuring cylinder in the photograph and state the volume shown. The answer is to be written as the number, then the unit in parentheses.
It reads 20 (mL)
